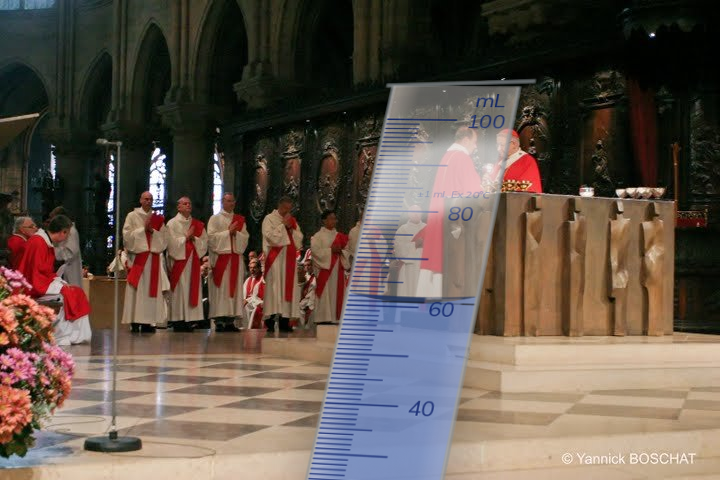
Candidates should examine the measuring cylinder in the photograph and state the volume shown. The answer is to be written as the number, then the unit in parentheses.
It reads 61 (mL)
